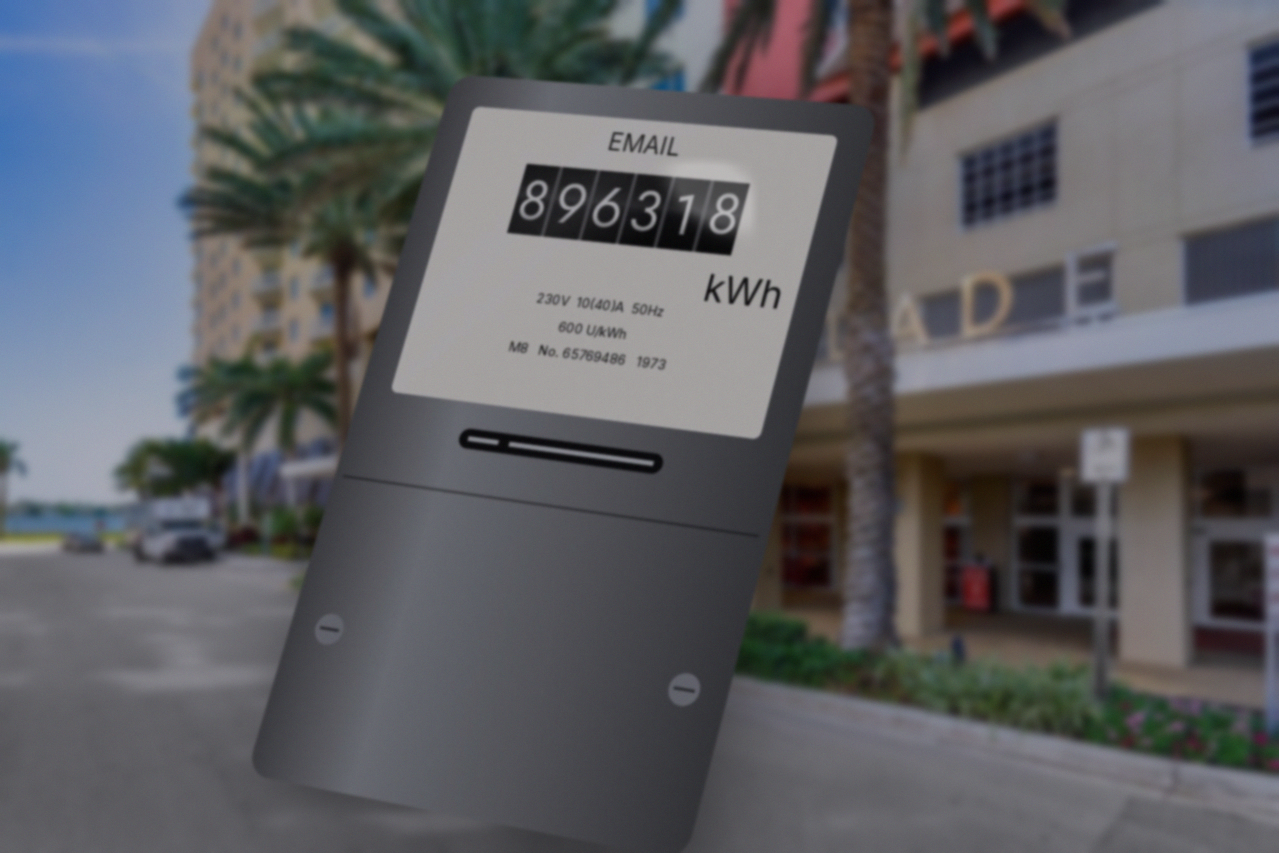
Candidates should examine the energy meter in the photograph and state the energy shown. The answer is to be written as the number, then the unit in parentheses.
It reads 896318 (kWh)
